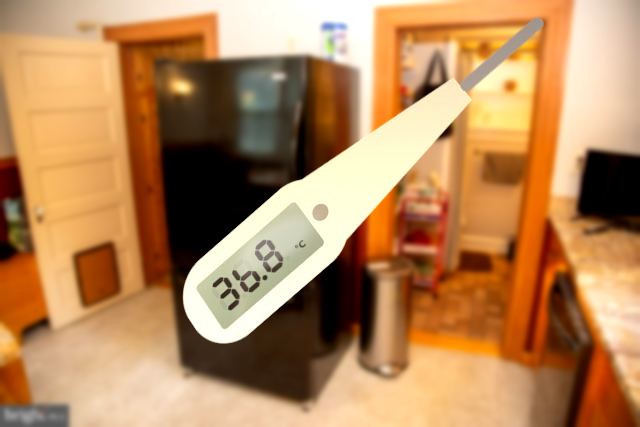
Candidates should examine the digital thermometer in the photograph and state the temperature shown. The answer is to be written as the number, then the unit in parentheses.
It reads 36.8 (°C)
